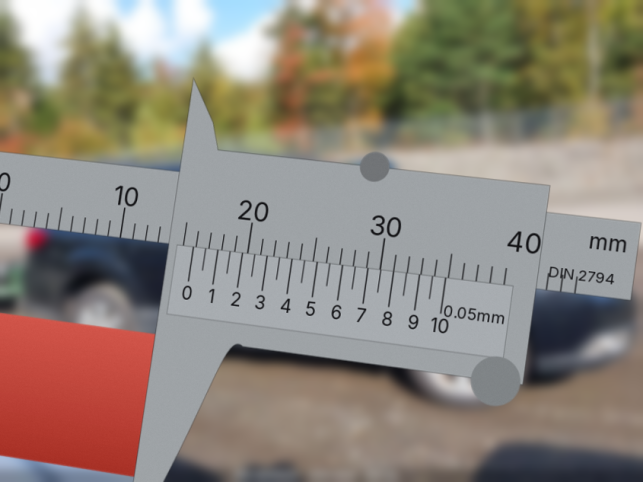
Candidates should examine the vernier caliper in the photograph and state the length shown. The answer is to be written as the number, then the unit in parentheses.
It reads 15.8 (mm)
